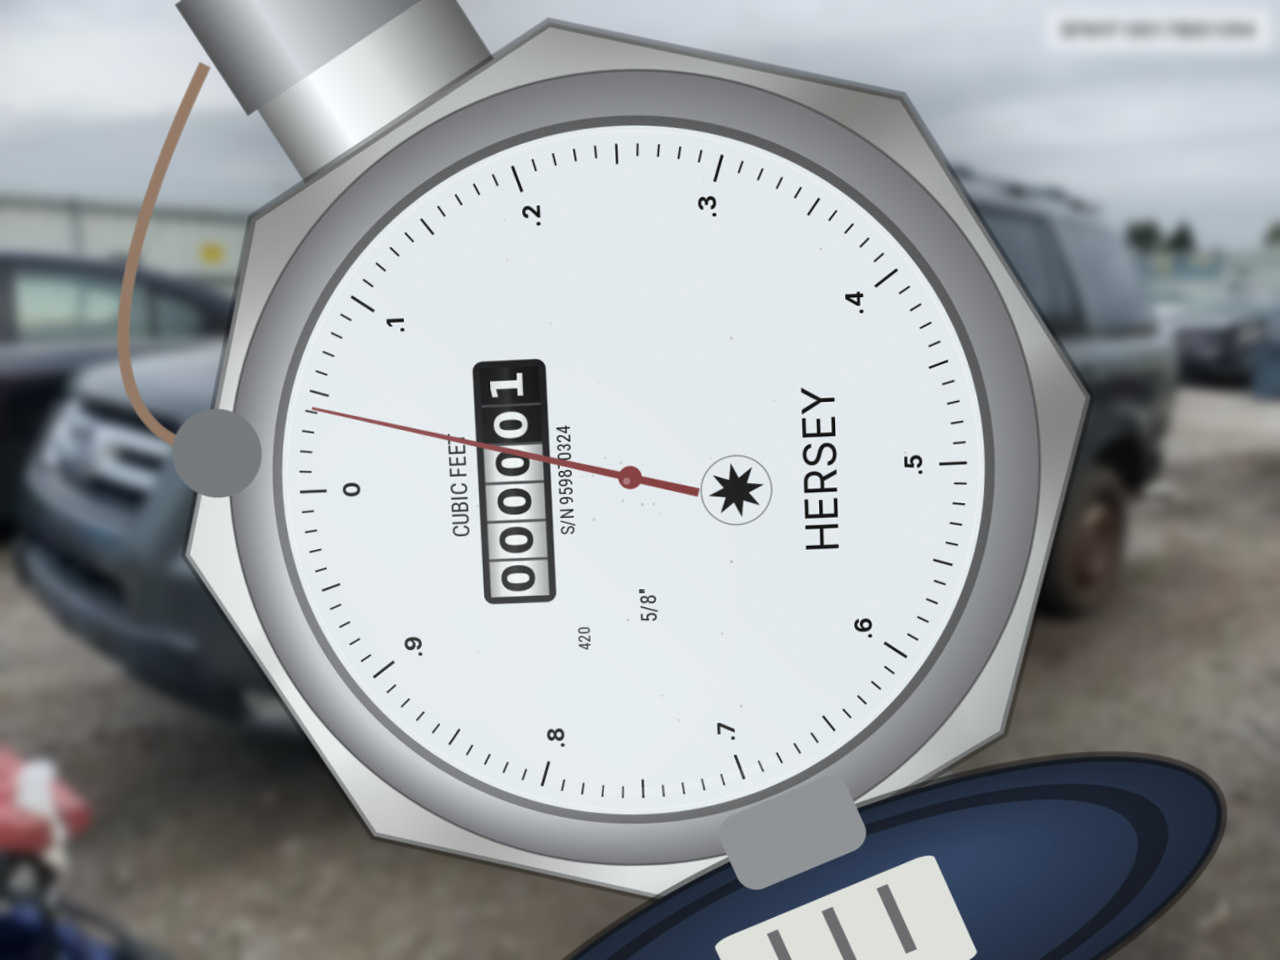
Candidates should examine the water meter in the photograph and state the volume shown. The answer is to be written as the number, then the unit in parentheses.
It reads 1.04 (ft³)
